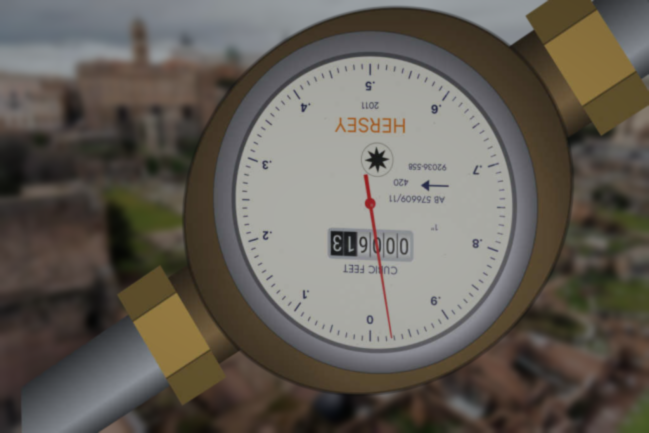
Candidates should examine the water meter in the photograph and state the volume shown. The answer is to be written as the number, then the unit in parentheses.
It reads 612.97 (ft³)
